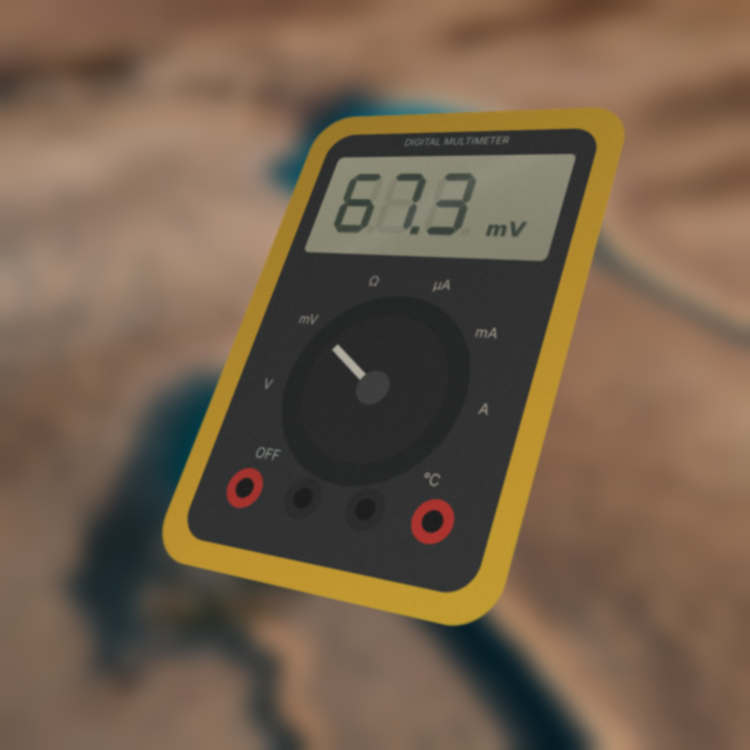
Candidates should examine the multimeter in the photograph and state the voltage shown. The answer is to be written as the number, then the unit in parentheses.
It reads 67.3 (mV)
